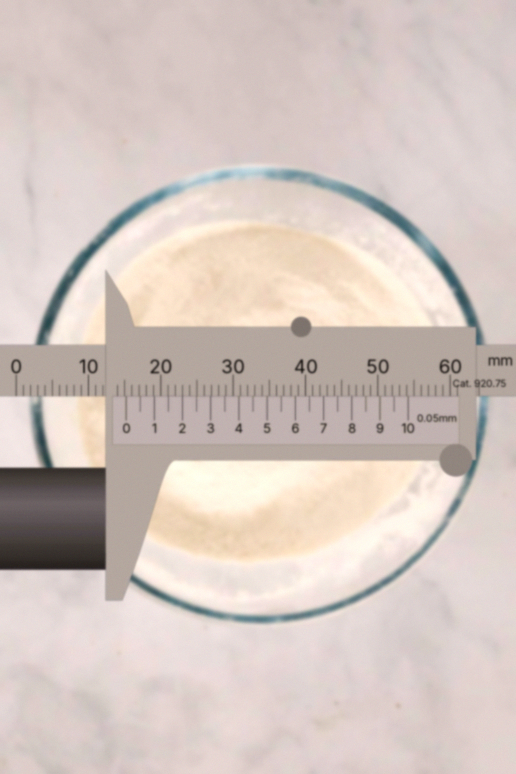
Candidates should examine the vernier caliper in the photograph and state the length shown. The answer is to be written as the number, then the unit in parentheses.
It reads 15.2 (mm)
